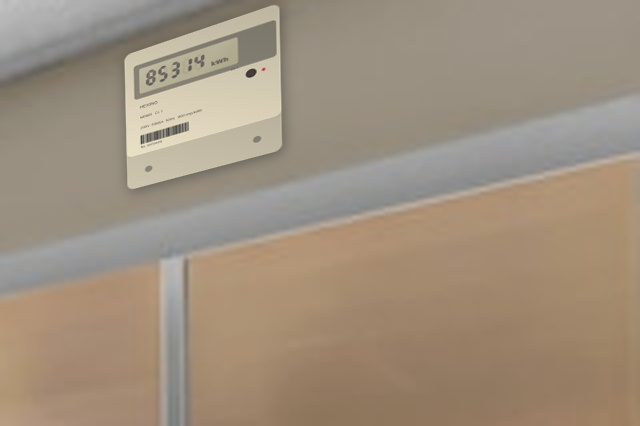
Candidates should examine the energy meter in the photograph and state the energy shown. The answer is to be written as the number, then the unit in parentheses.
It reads 85314 (kWh)
